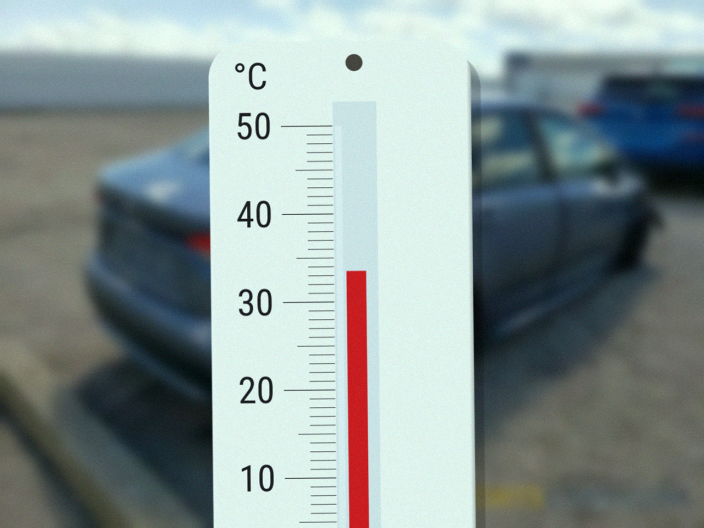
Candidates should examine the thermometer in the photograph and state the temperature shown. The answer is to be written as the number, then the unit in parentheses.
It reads 33.5 (°C)
